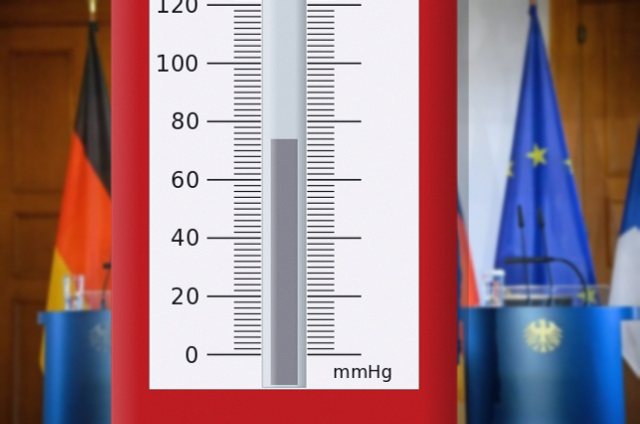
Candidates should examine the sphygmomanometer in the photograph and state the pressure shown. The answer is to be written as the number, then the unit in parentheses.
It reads 74 (mmHg)
